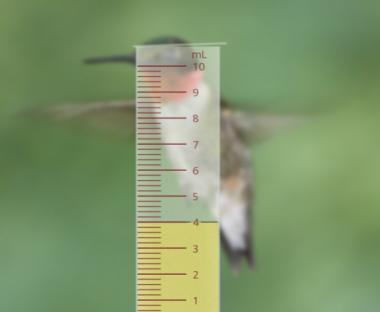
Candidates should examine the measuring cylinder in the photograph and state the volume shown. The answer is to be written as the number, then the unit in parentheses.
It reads 4 (mL)
